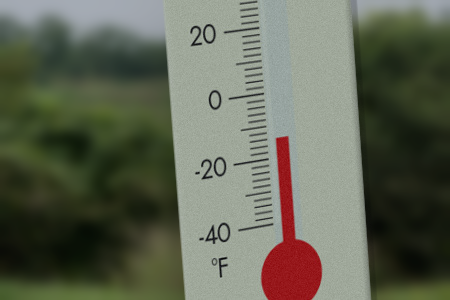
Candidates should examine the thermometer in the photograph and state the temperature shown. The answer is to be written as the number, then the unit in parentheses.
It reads -14 (°F)
